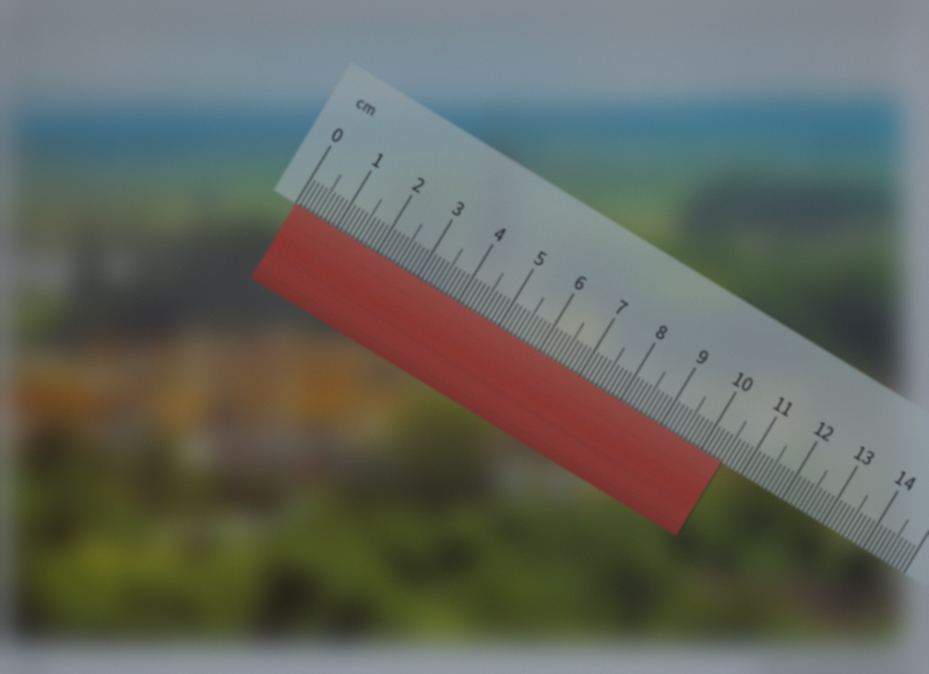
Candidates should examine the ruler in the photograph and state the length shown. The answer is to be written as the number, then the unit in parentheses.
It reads 10.5 (cm)
